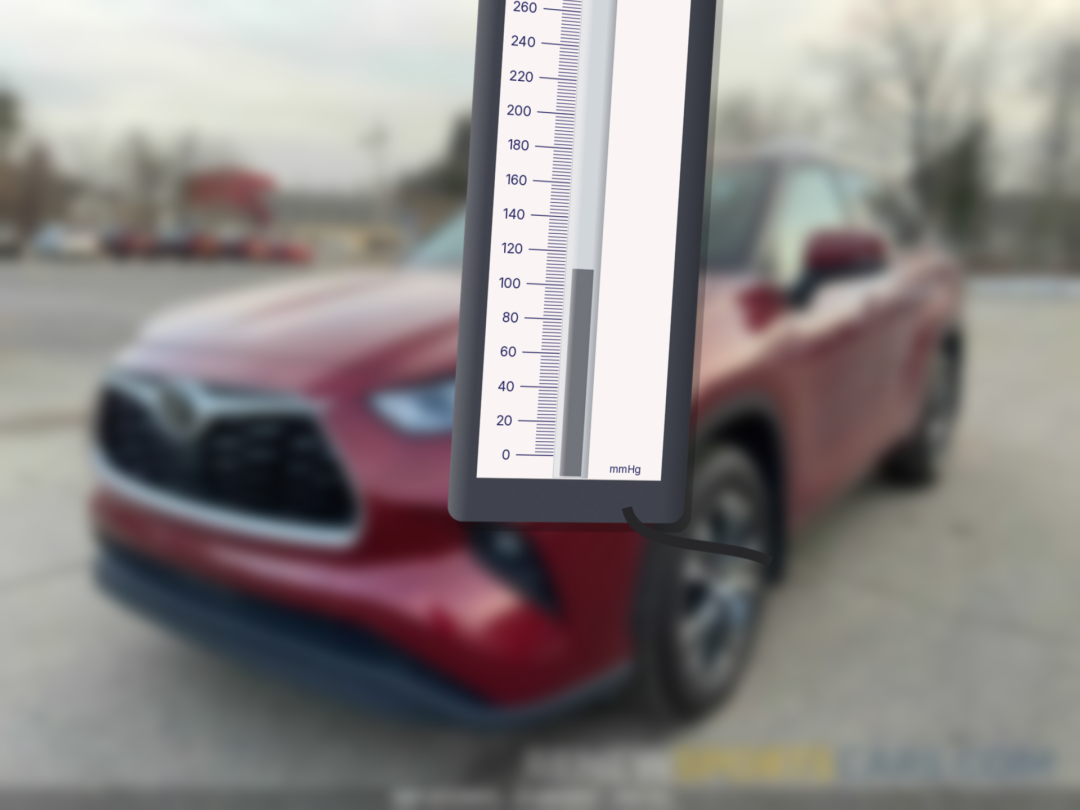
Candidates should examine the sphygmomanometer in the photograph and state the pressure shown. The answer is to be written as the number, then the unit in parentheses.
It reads 110 (mmHg)
